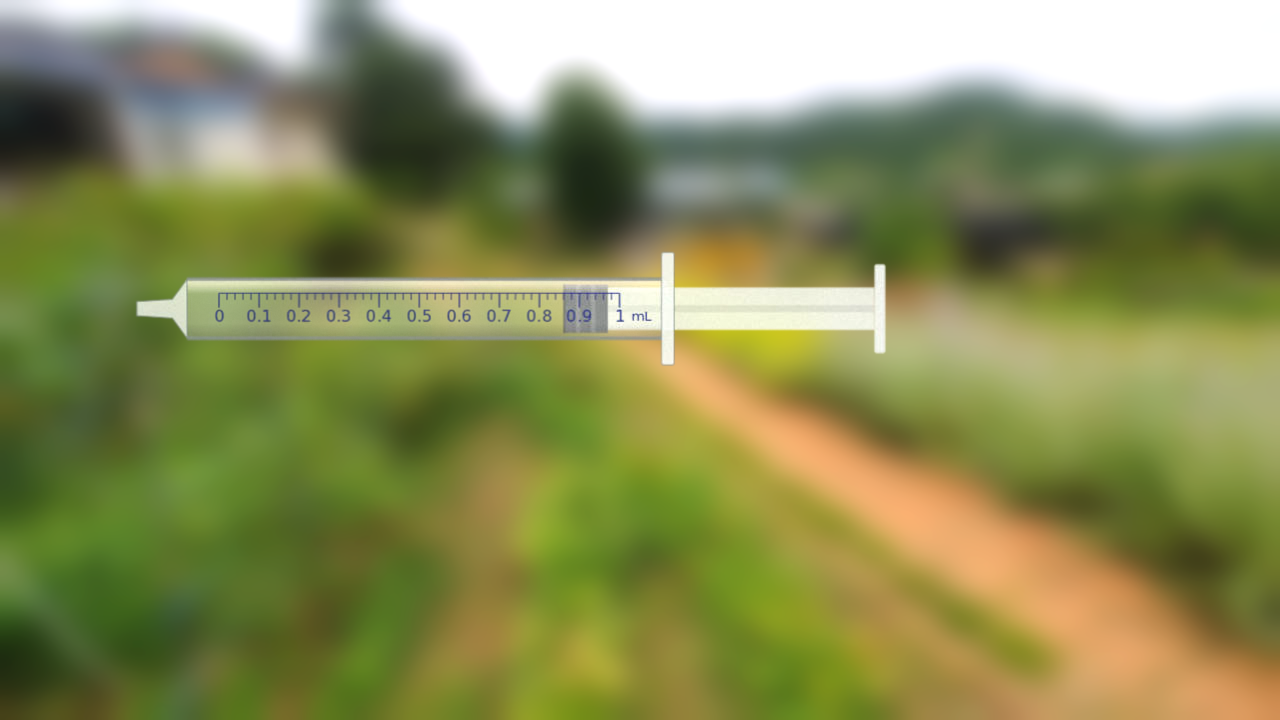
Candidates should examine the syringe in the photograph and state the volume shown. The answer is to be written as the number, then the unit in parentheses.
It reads 0.86 (mL)
